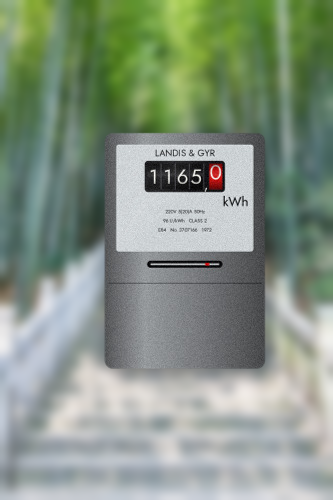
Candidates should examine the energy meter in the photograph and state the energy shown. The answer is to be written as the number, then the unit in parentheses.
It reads 1165.0 (kWh)
